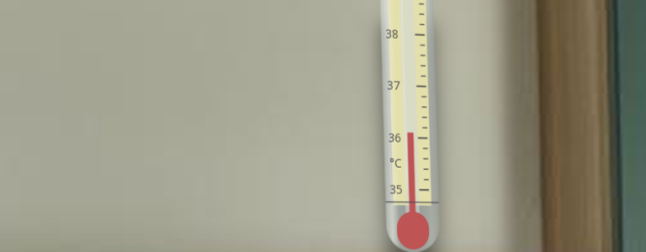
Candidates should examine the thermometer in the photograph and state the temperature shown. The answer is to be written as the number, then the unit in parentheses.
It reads 36.1 (°C)
